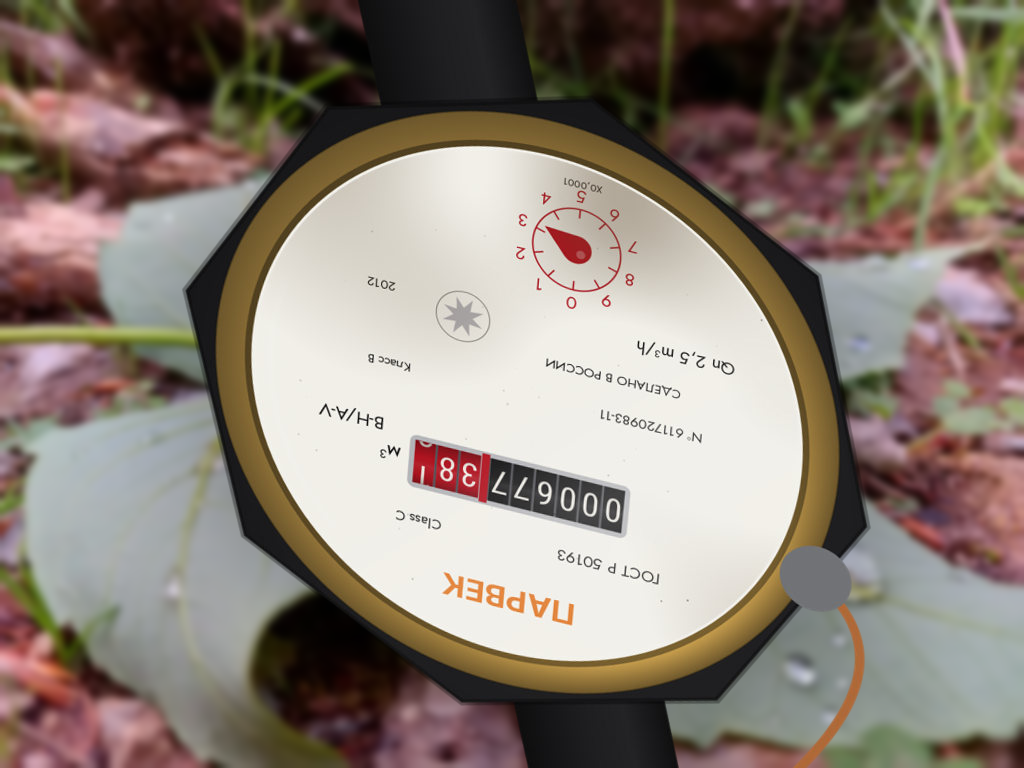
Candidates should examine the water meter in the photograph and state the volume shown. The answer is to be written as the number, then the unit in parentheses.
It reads 677.3813 (m³)
